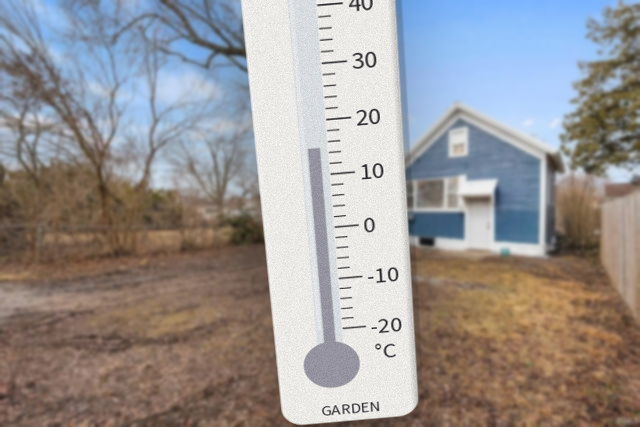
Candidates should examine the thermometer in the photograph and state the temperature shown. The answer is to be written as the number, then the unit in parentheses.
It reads 15 (°C)
